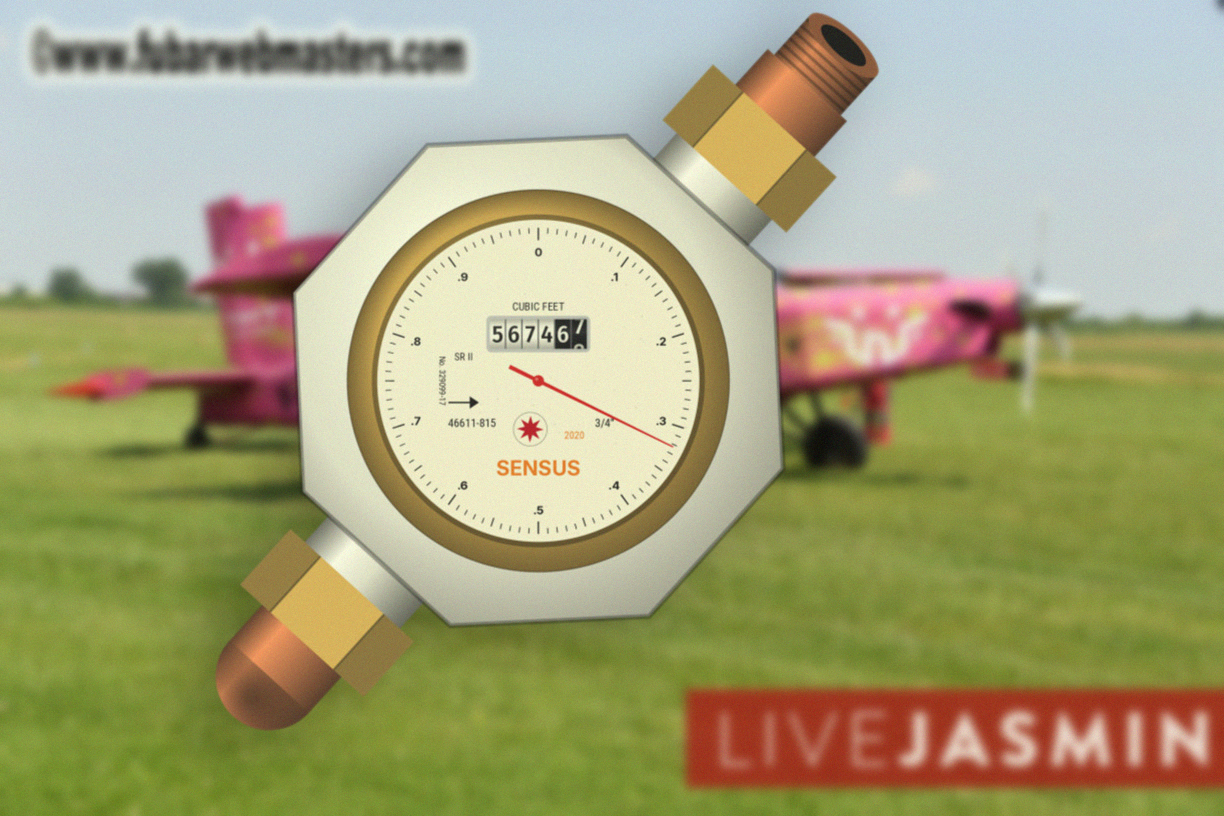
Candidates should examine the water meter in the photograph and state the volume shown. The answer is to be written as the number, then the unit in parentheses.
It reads 567467.32 (ft³)
